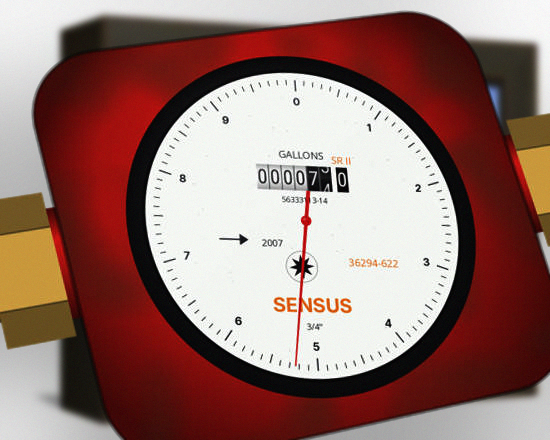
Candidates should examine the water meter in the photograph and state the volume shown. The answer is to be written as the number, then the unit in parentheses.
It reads 735.2 (gal)
